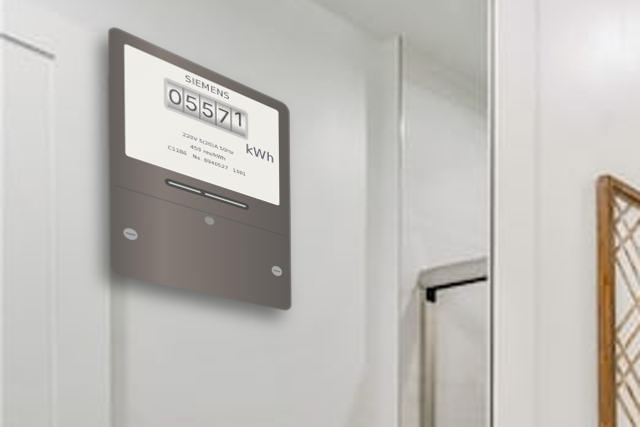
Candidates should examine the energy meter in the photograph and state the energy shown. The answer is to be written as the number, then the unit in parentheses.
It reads 5571 (kWh)
